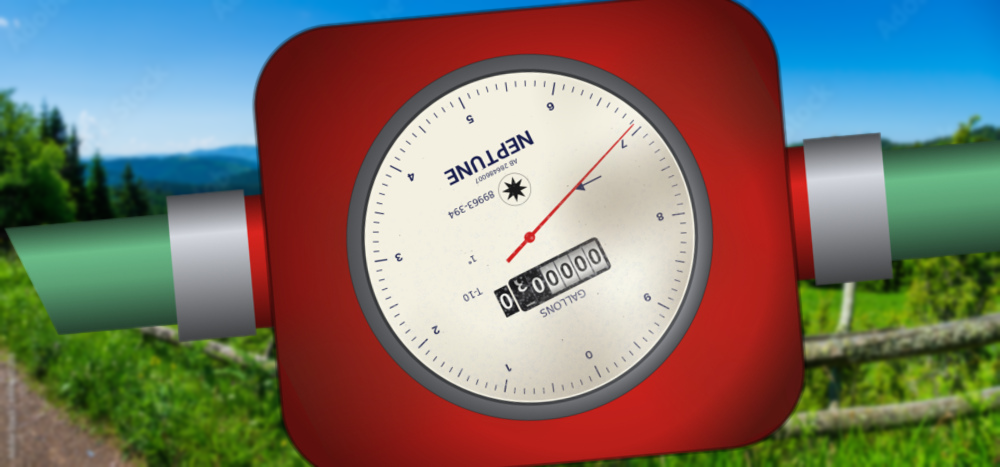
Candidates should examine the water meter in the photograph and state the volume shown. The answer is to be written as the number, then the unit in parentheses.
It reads 26.9 (gal)
